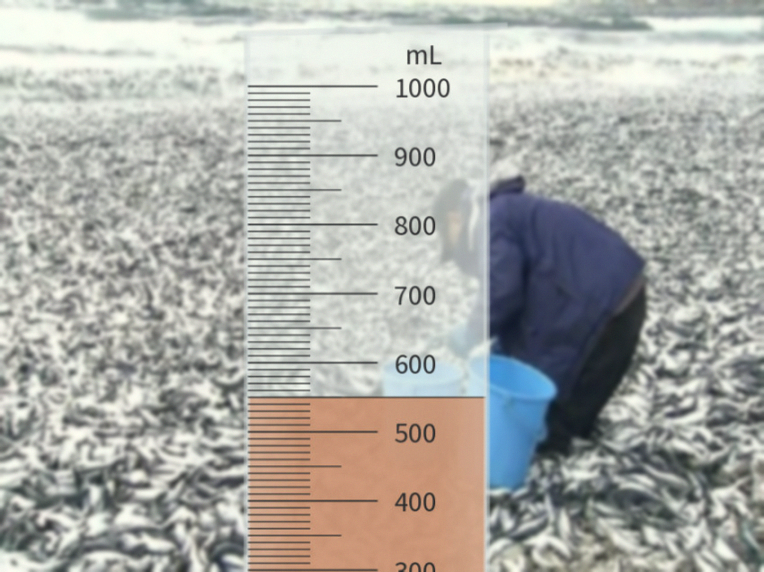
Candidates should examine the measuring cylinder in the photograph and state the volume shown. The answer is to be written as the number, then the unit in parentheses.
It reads 550 (mL)
